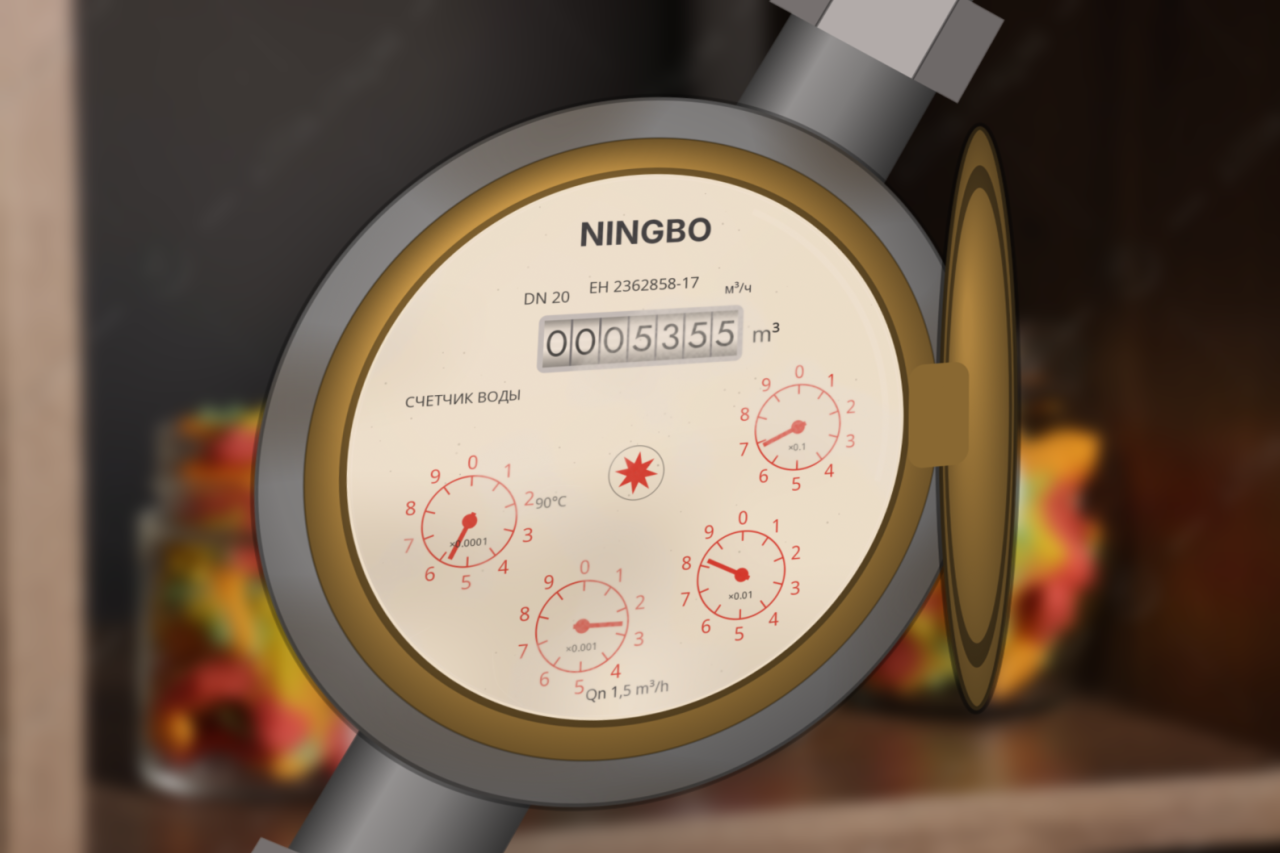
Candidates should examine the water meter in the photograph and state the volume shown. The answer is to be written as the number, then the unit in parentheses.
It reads 5355.6825 (m³)
